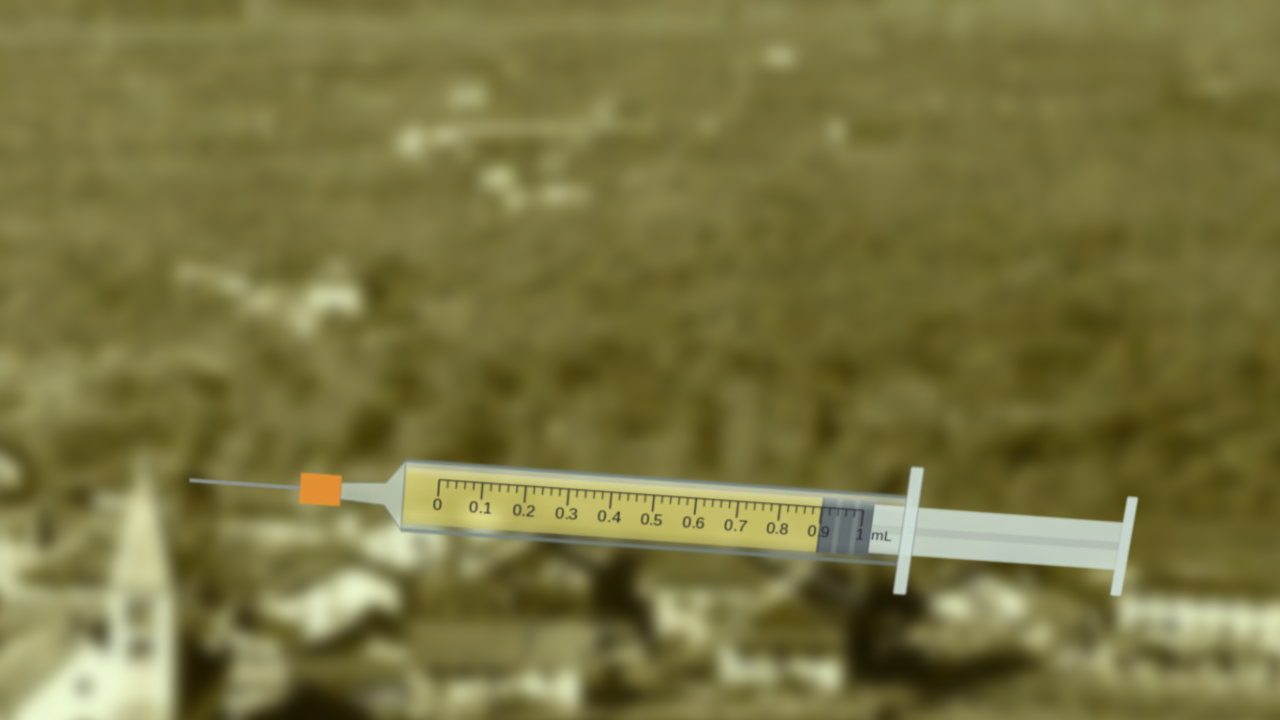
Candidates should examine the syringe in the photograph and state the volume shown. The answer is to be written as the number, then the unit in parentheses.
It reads 0.9 (mL)
